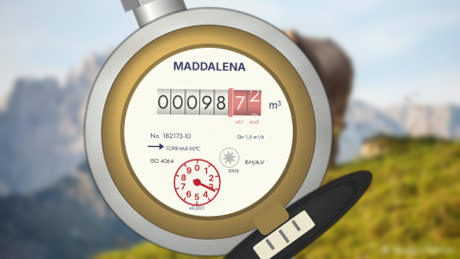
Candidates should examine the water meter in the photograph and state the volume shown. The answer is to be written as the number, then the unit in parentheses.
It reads 98.723 (m³)
